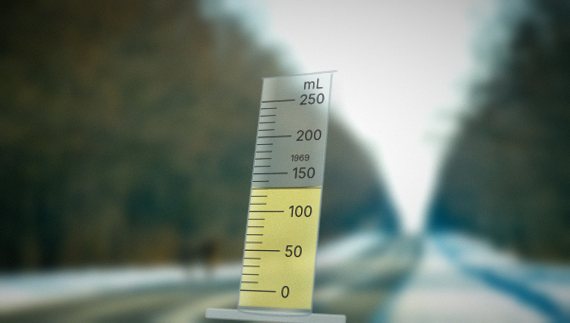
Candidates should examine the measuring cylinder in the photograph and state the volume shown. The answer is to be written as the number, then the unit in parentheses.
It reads 130 (mL)
